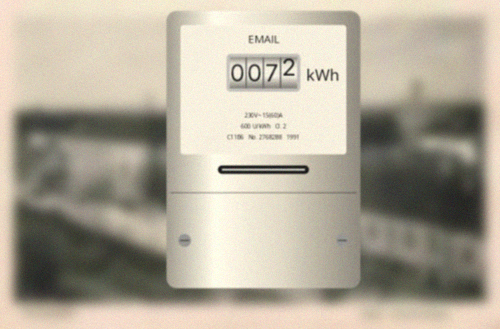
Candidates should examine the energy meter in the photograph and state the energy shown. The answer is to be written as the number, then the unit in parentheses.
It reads 72 (kWh)
